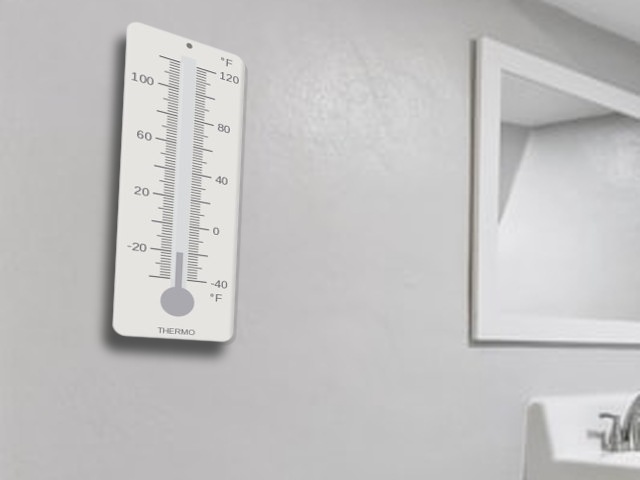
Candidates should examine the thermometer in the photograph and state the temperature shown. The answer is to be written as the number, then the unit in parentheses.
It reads -20 (°F)
